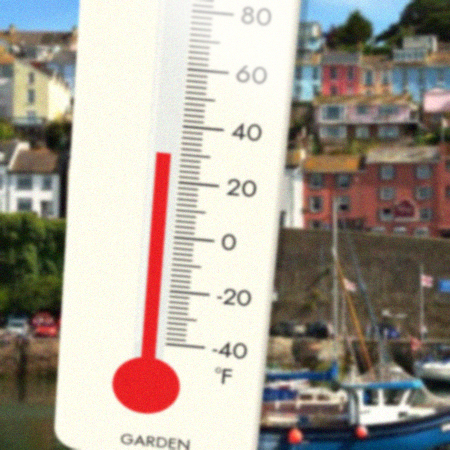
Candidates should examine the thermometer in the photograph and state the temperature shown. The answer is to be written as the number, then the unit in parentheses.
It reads 30 (°F)
